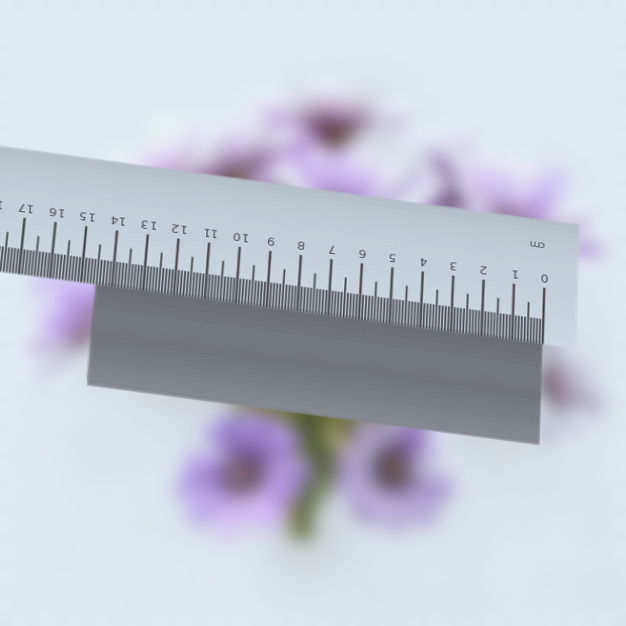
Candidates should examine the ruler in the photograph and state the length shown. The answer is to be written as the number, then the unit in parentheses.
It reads 14.5 (cm)
